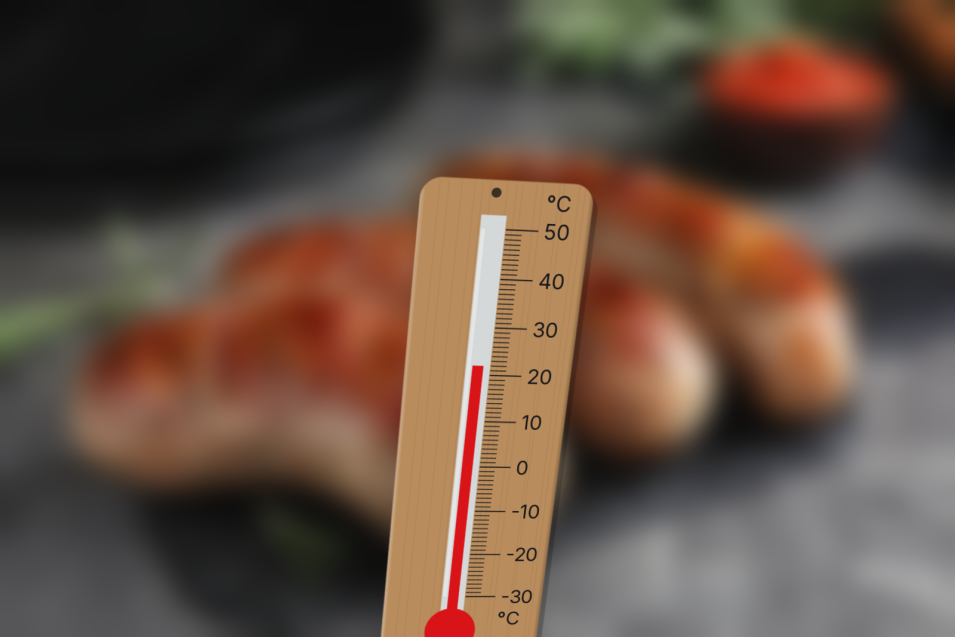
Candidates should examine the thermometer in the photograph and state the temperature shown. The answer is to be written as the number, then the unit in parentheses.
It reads 22 (°C)
